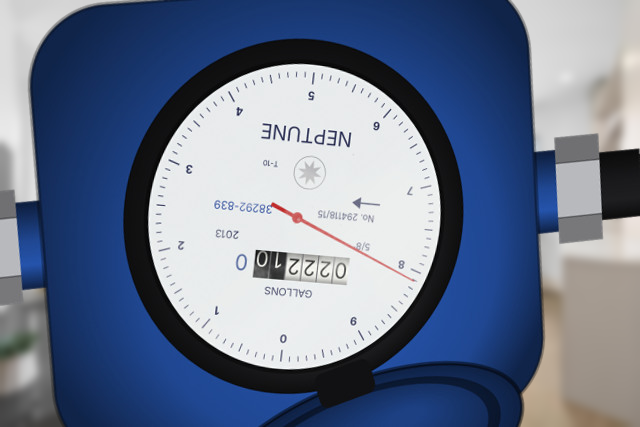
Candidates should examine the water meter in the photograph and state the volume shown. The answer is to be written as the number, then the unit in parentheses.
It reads 222098.1 (gal)
